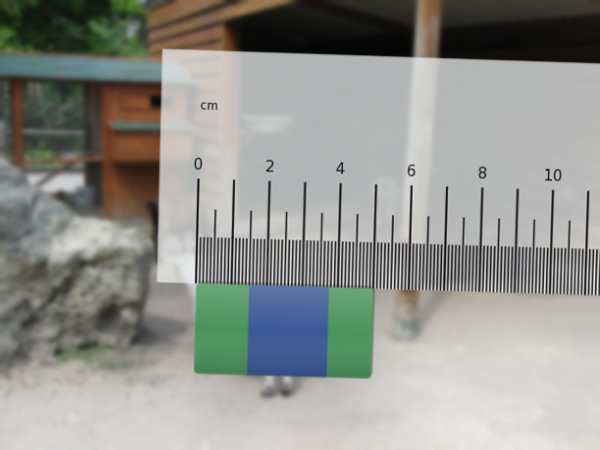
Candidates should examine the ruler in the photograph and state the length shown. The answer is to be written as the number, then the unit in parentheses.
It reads 5 (cm)
